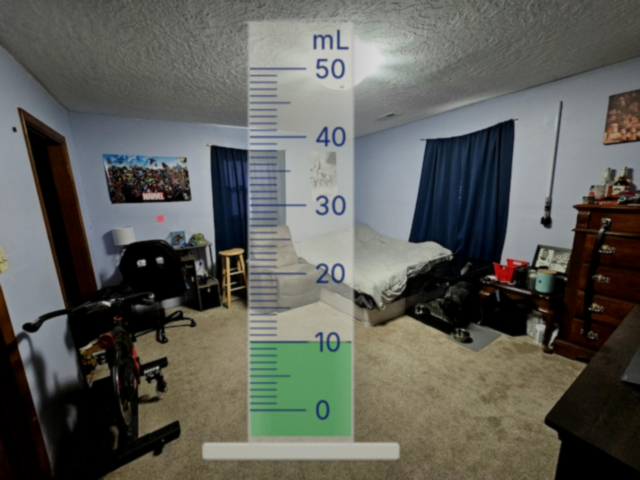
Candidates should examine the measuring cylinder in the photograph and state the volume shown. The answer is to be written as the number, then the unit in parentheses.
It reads 10 (mL)
